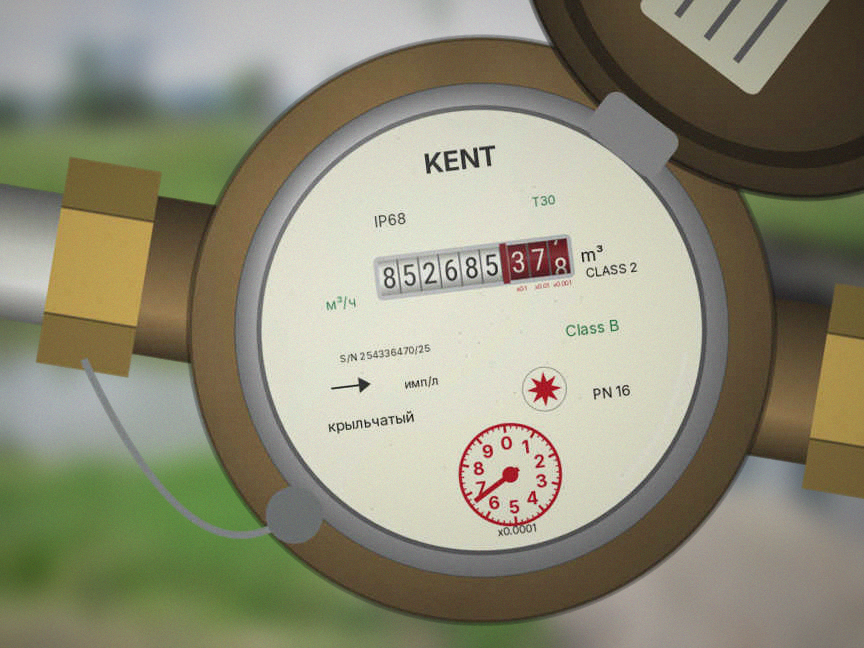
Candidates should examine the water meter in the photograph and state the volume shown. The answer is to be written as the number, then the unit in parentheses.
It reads 852685.3776 (m³)
